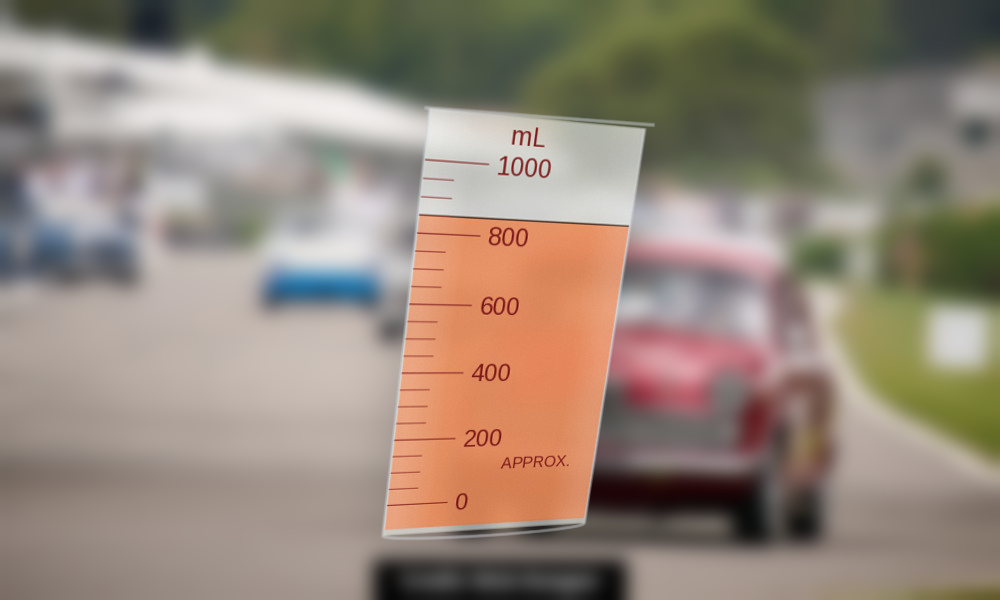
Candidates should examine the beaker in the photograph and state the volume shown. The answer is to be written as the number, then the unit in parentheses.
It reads 850 (mL)
